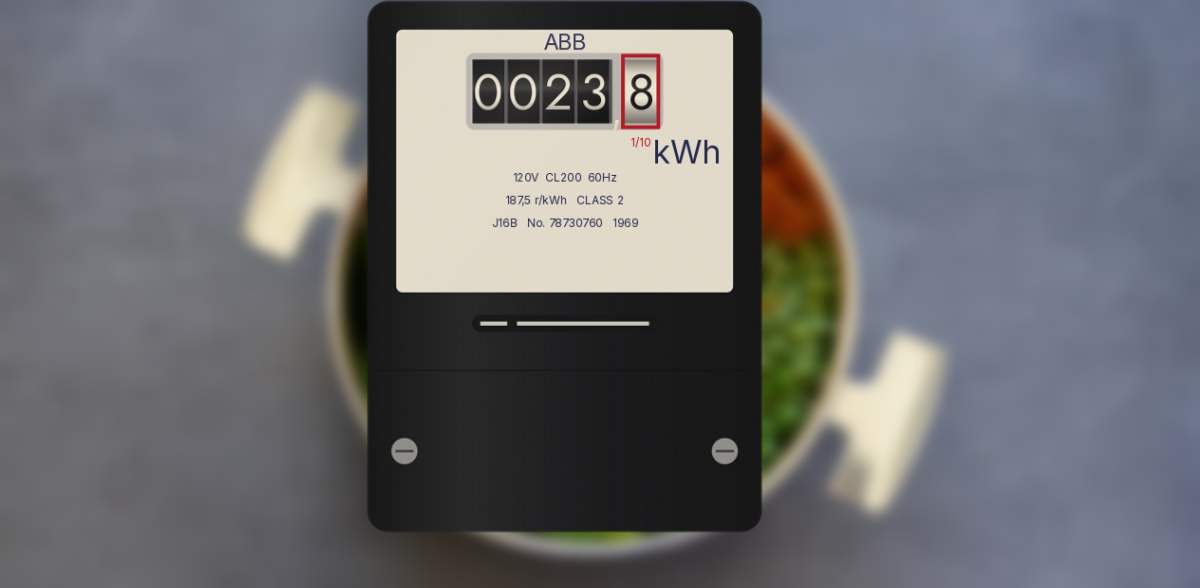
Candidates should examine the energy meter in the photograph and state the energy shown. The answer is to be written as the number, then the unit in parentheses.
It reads 23.8 (kWh)
